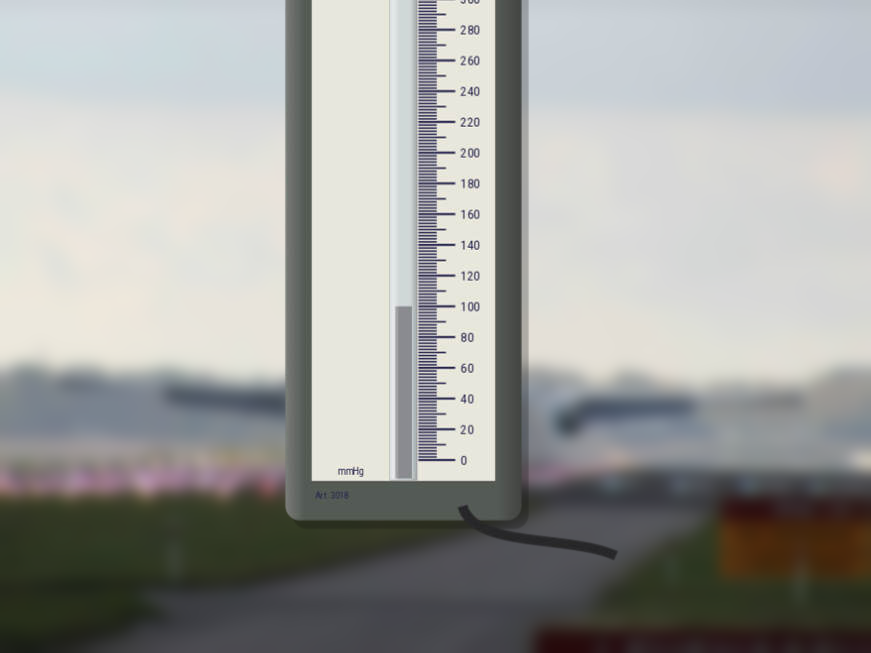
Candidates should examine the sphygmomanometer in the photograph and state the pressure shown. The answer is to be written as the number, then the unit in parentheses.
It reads 100 (mmHg)
